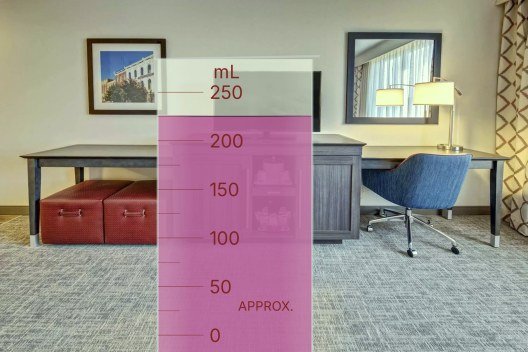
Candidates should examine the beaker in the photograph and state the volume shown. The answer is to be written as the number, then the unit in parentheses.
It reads 225 (mL)
